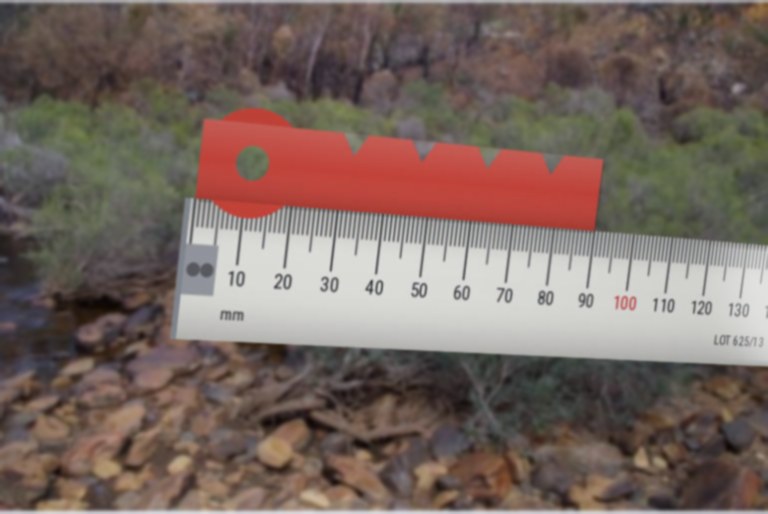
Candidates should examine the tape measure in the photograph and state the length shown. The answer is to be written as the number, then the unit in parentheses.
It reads 90 (mm)
